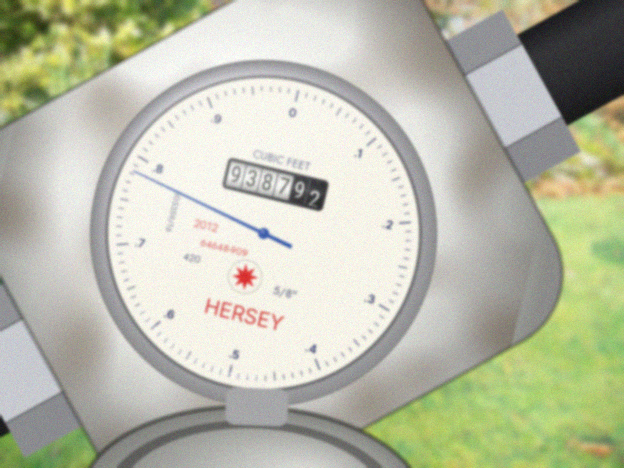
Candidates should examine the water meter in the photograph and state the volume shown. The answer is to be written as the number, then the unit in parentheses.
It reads 938791.78 (ft³)
